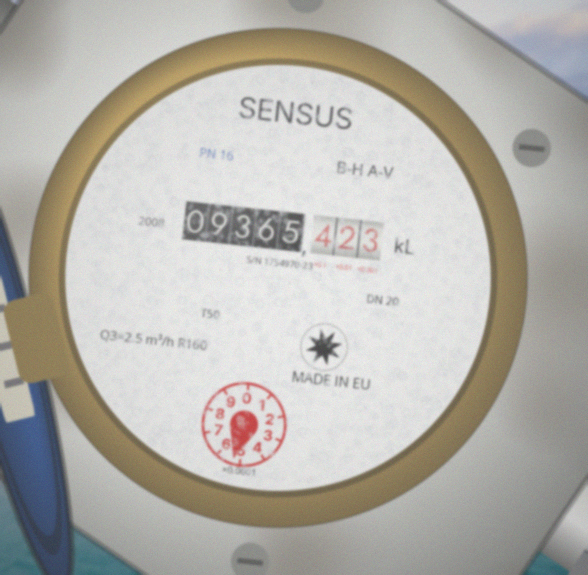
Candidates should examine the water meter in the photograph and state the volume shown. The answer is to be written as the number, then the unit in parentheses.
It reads 9365.4235 (kL)
